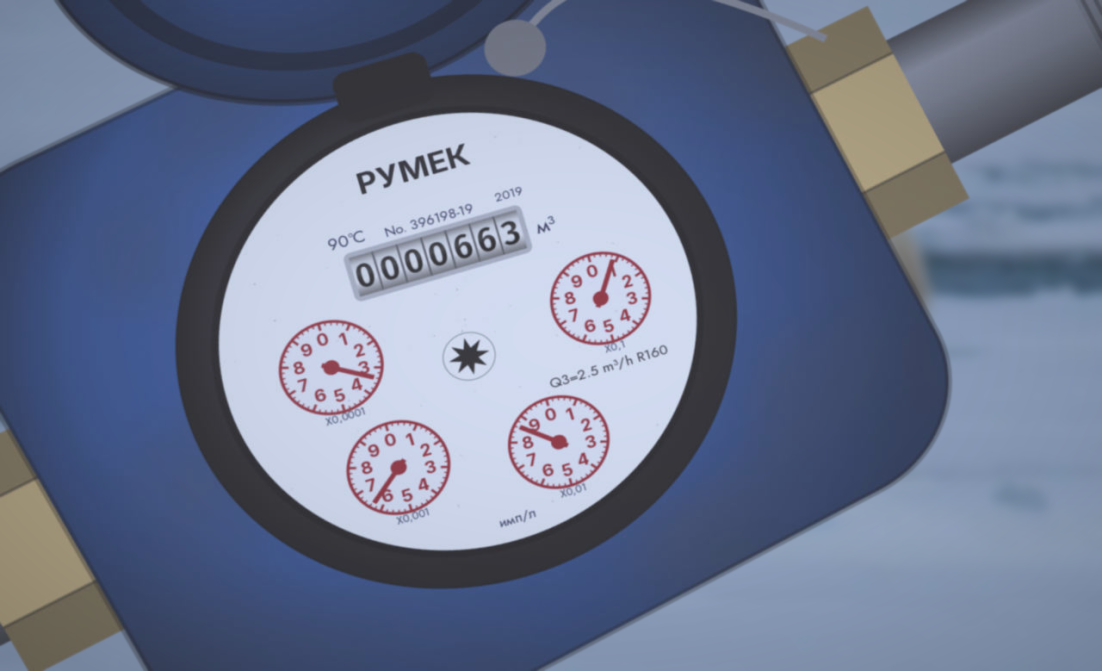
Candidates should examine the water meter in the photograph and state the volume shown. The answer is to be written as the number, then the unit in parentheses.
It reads 663.0863 (m³)
